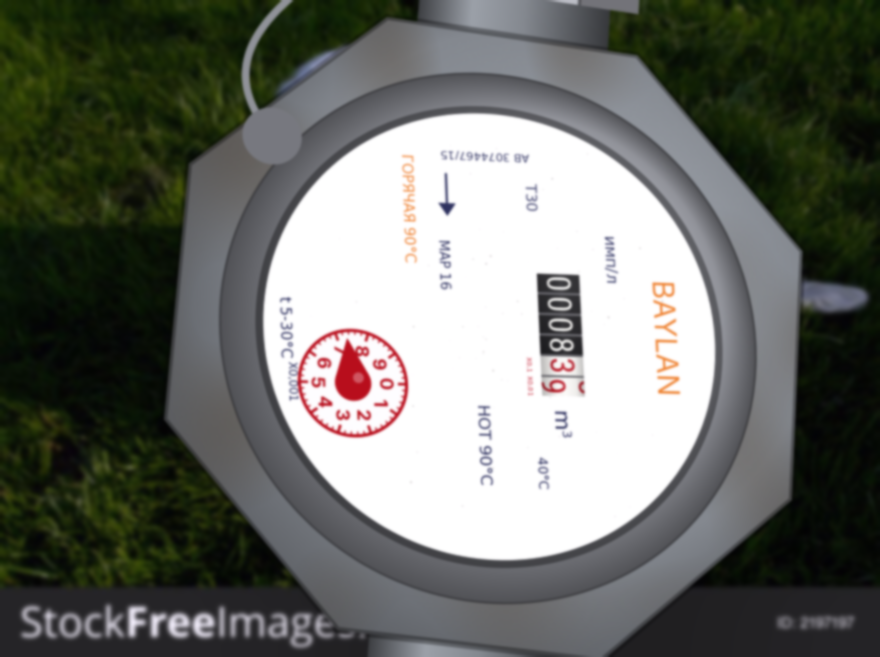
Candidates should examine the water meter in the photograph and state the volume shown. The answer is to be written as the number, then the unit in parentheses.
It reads 8.387 (m³)
